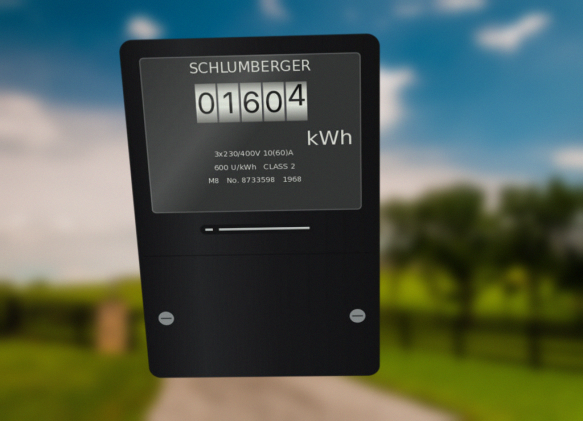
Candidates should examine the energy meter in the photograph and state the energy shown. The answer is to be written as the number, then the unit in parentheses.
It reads 1604 (kWh)
